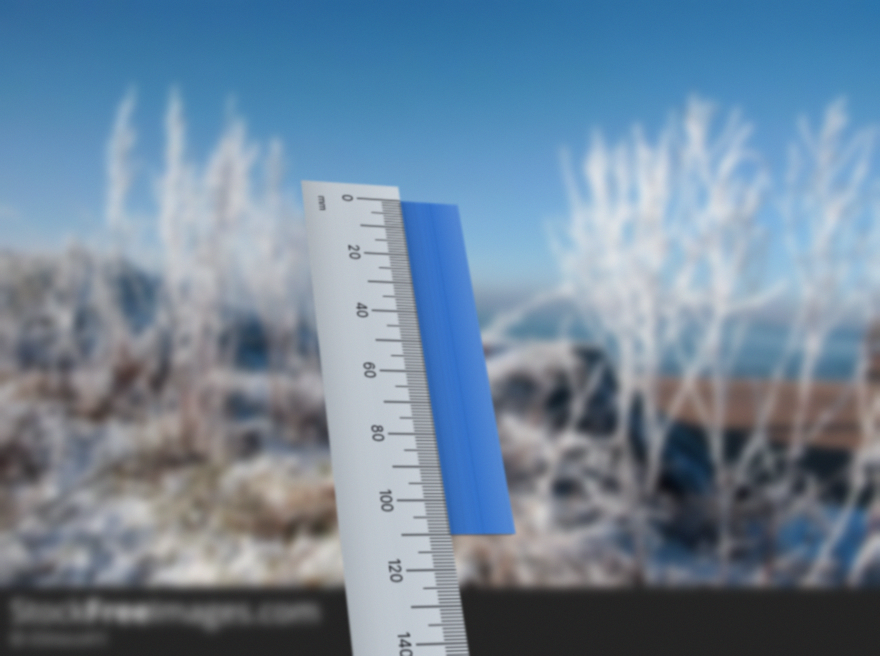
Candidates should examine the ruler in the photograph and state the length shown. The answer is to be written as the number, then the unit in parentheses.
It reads 110 (mm)
